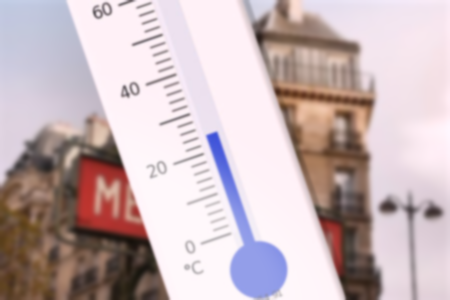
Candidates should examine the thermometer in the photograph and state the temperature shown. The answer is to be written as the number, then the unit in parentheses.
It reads 24 (°C)
